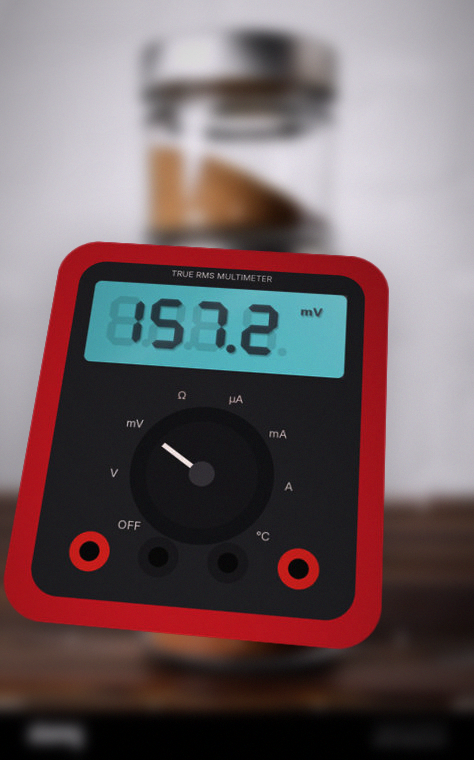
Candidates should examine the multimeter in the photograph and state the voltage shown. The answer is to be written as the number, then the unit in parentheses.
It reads 157.2 (mV)
